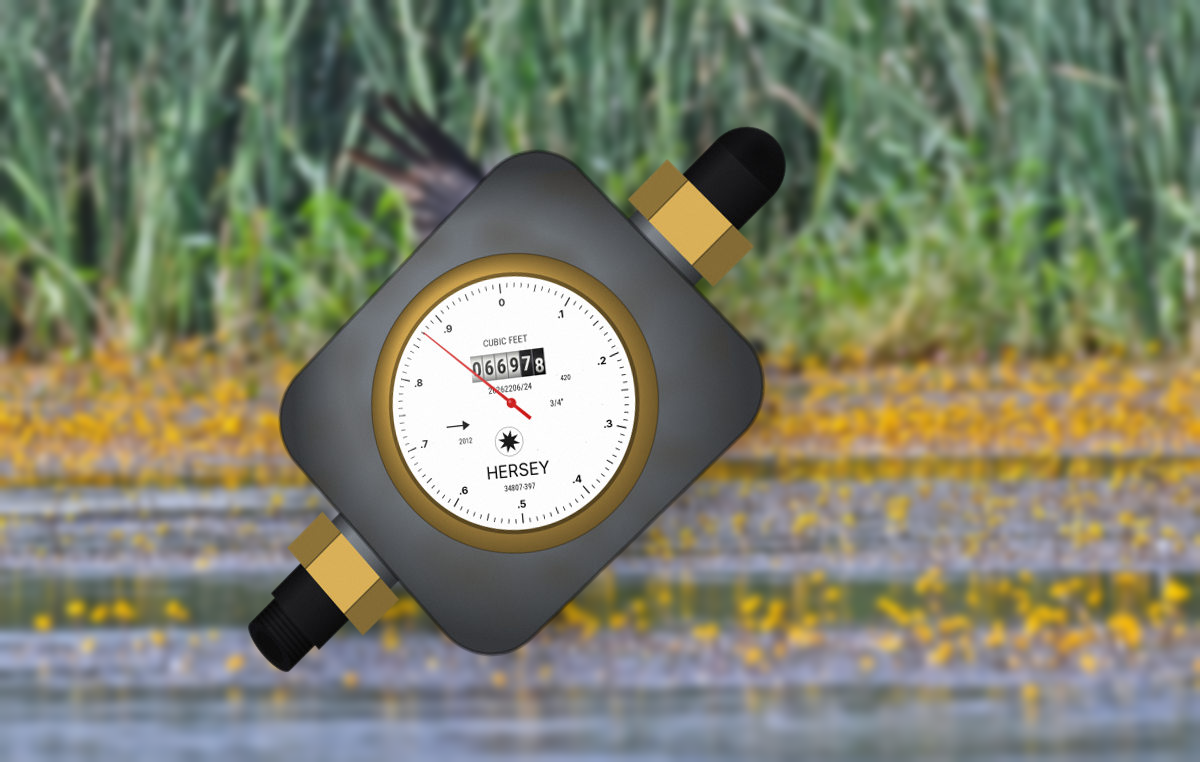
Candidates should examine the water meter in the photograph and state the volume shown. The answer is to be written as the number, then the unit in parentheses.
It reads 66977.87 (ft³)
